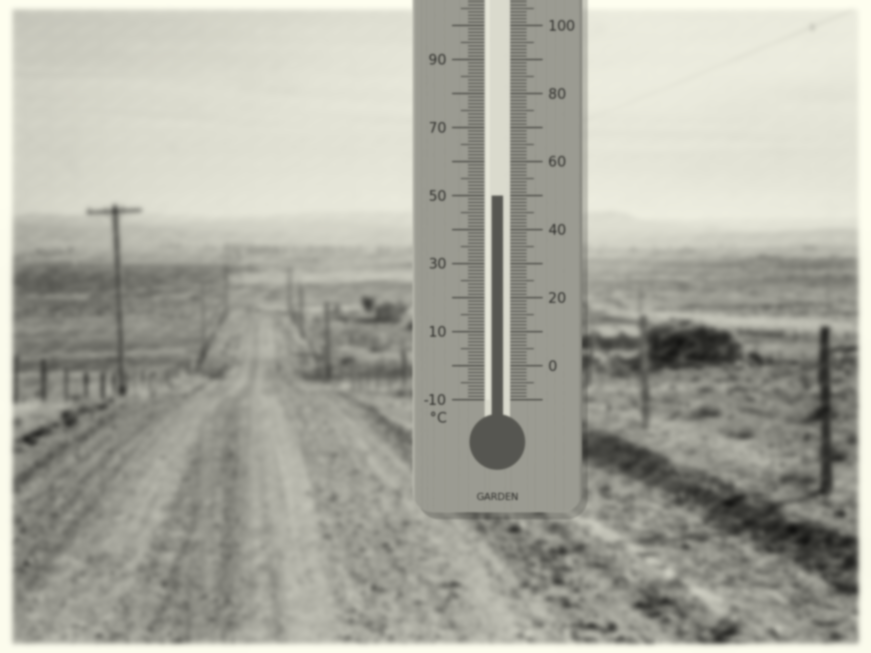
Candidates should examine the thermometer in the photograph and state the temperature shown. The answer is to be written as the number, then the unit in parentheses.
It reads 50 (°C)
